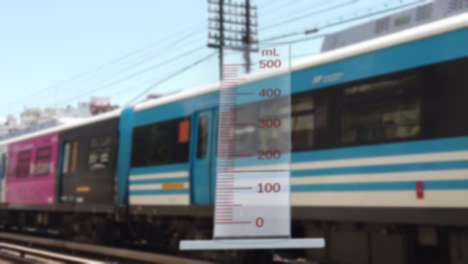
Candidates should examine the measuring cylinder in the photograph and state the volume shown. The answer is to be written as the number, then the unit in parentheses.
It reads 150 (mL)
